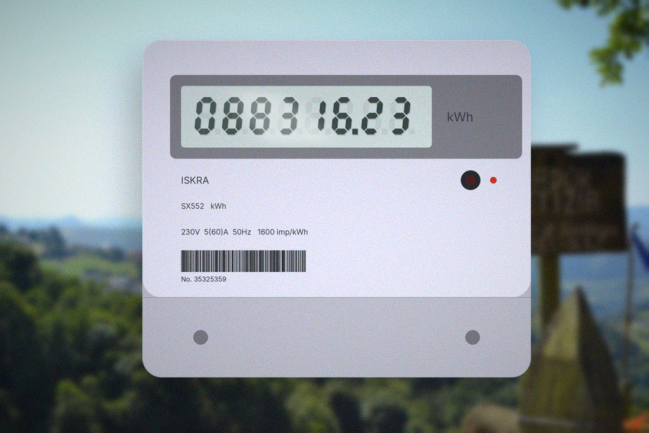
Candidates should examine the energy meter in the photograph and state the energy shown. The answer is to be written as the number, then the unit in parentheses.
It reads 88316.23 (kWh)
